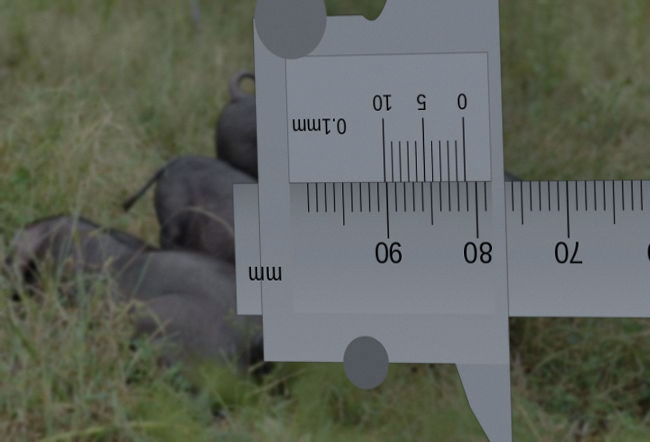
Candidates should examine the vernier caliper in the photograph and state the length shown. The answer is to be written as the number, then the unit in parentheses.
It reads 81.2 (mm)
